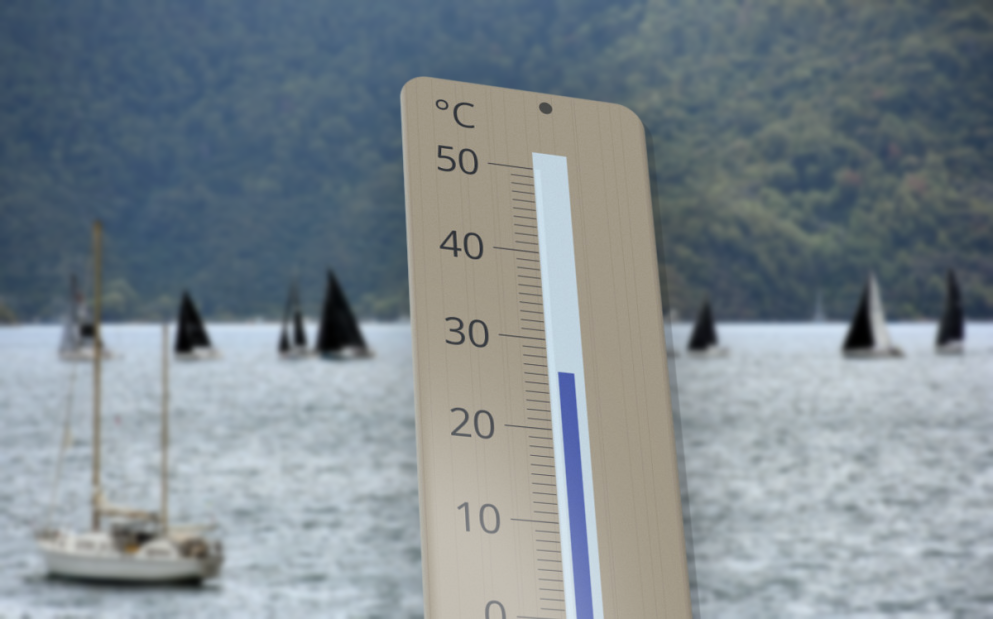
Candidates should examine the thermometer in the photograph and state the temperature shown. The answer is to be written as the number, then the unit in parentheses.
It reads 26.5 (°C)
